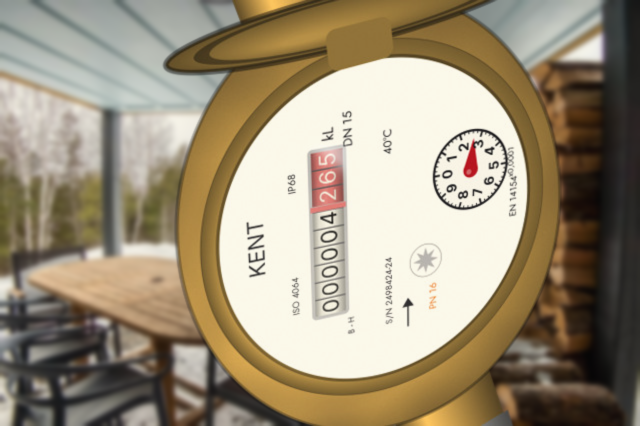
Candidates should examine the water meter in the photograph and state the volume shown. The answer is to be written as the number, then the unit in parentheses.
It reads 4.2652 (kL)
